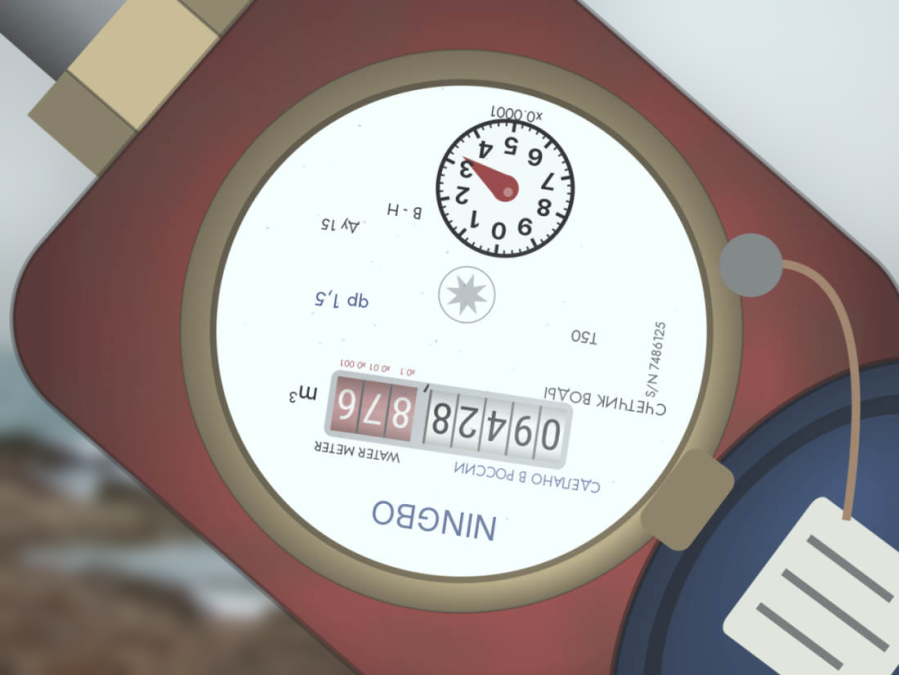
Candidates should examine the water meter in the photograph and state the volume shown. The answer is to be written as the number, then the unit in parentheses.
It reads 9428.8763 (m³)
